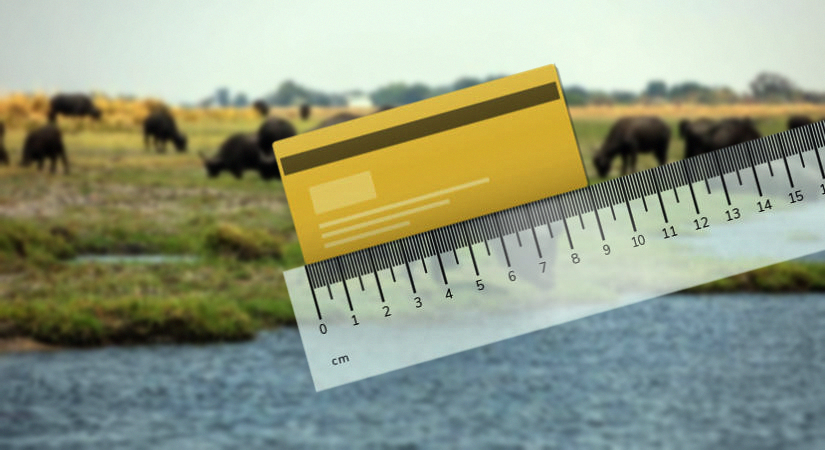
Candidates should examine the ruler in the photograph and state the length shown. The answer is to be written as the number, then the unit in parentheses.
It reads 9 (cm)
